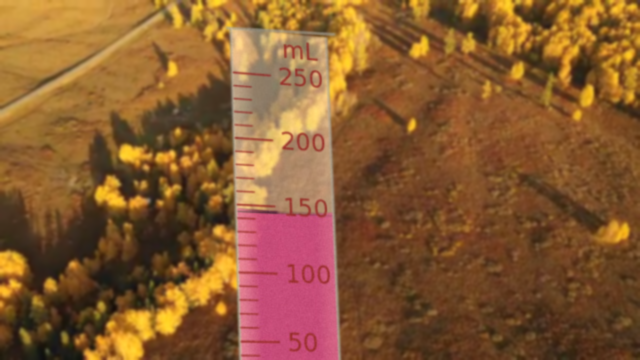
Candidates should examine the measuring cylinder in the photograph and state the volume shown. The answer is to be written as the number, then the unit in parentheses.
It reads 145 (mL)
